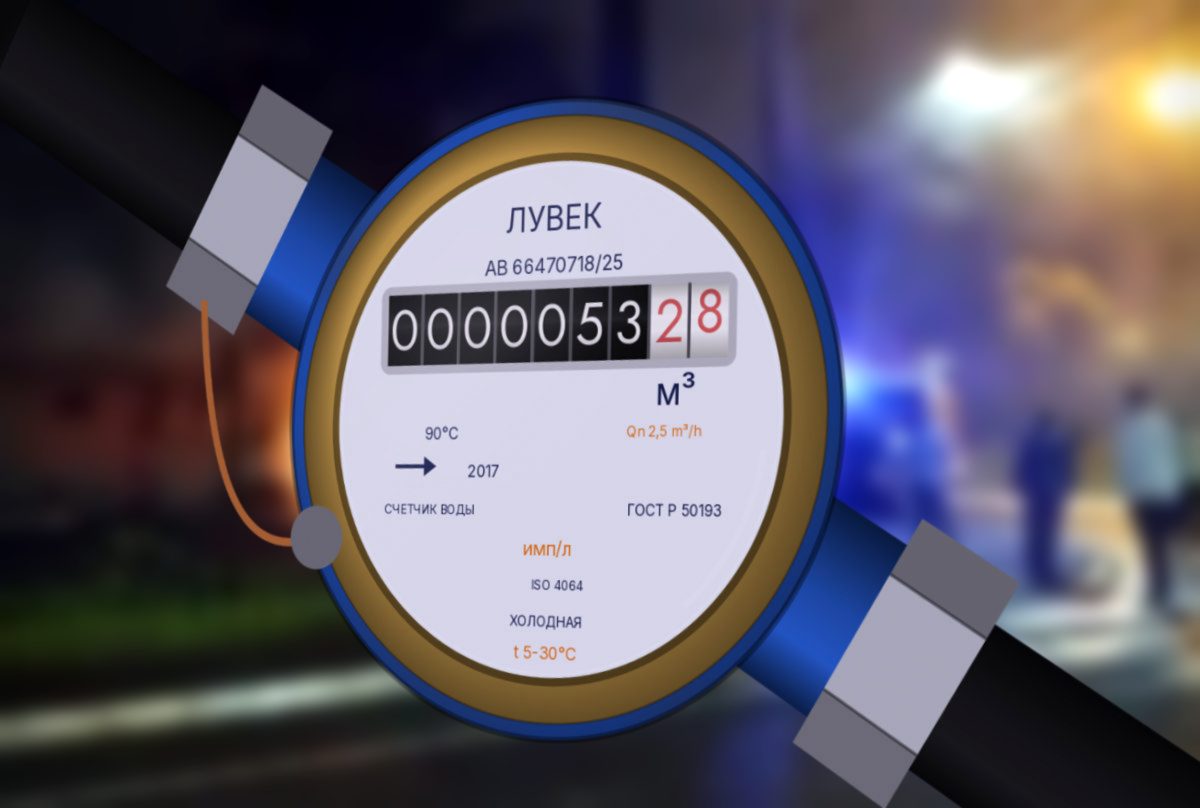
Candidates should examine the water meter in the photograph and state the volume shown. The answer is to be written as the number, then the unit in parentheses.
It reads 53.28 (m³)
